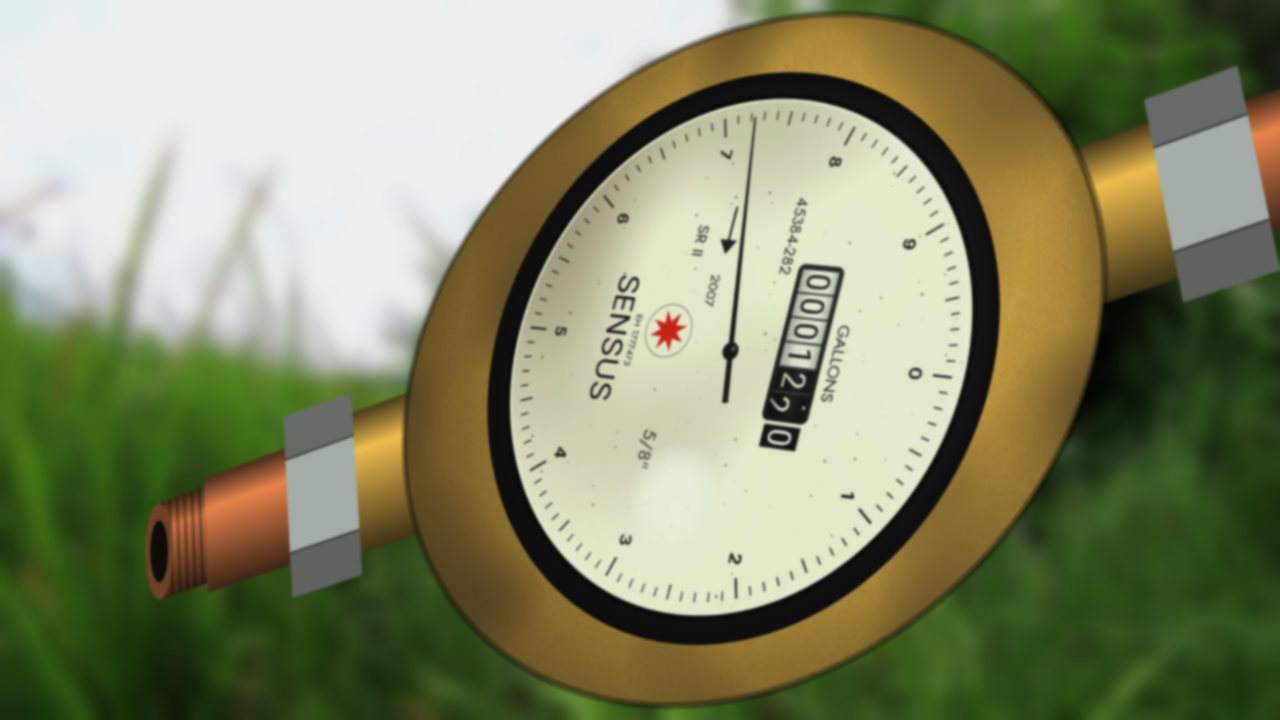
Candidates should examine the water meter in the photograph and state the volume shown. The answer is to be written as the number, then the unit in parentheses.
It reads 1217.2 (gal)
